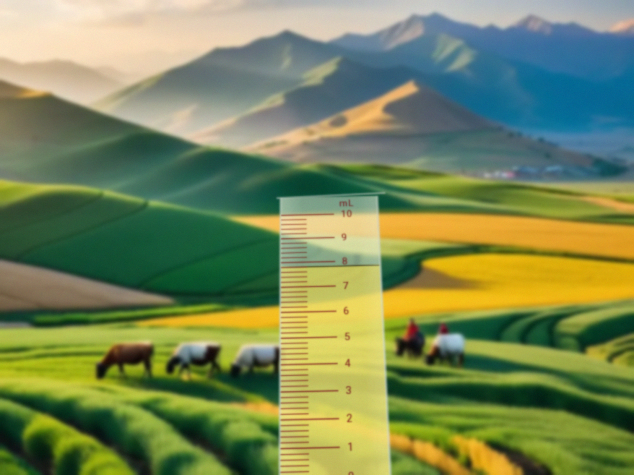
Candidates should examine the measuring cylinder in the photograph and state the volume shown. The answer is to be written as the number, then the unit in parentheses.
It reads 7.8 (mL)
